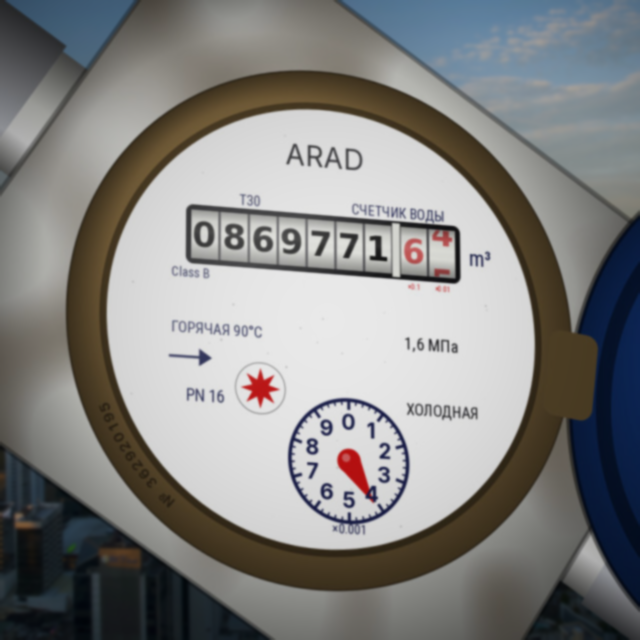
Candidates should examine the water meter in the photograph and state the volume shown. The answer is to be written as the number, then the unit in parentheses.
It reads 869771.644 (m³)
